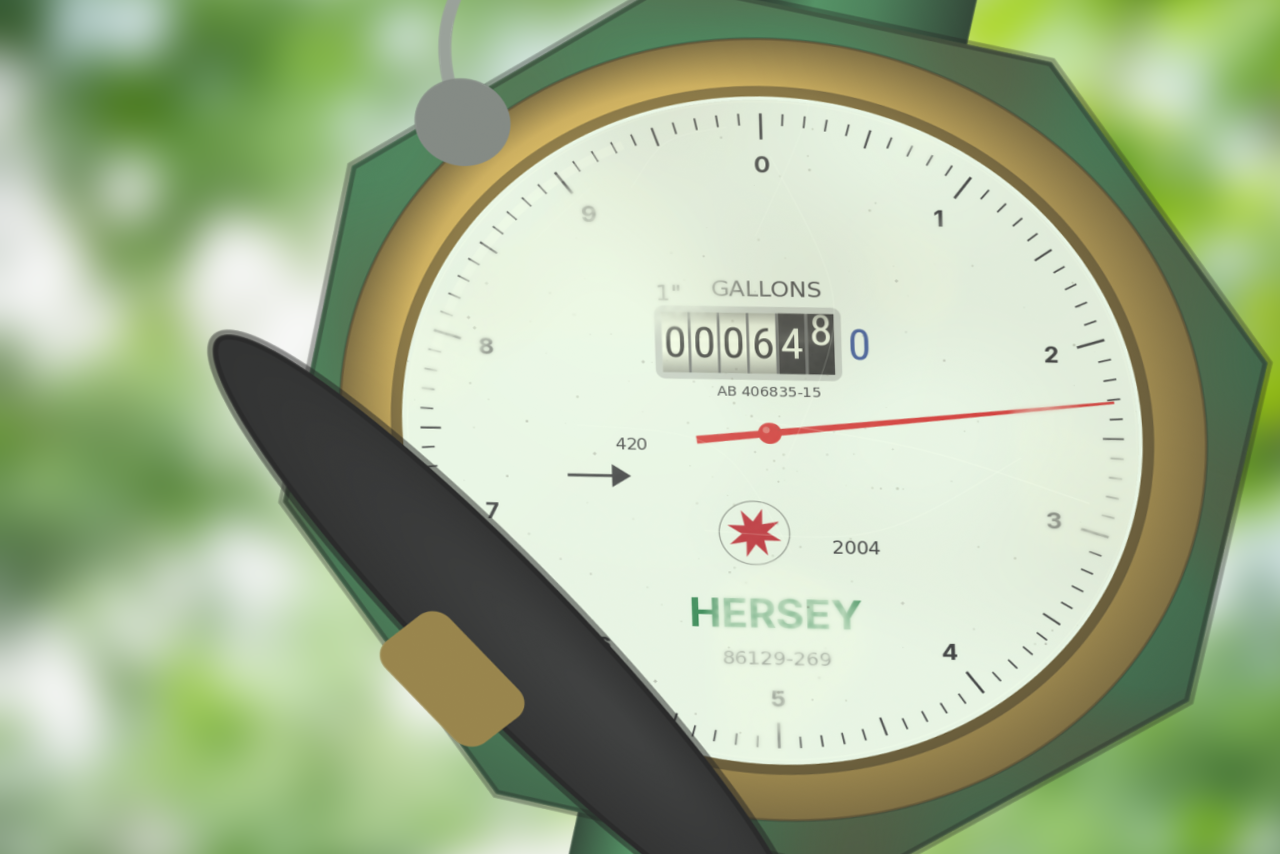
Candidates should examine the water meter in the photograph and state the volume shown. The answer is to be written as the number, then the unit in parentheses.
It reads 6482.3 (gal)
